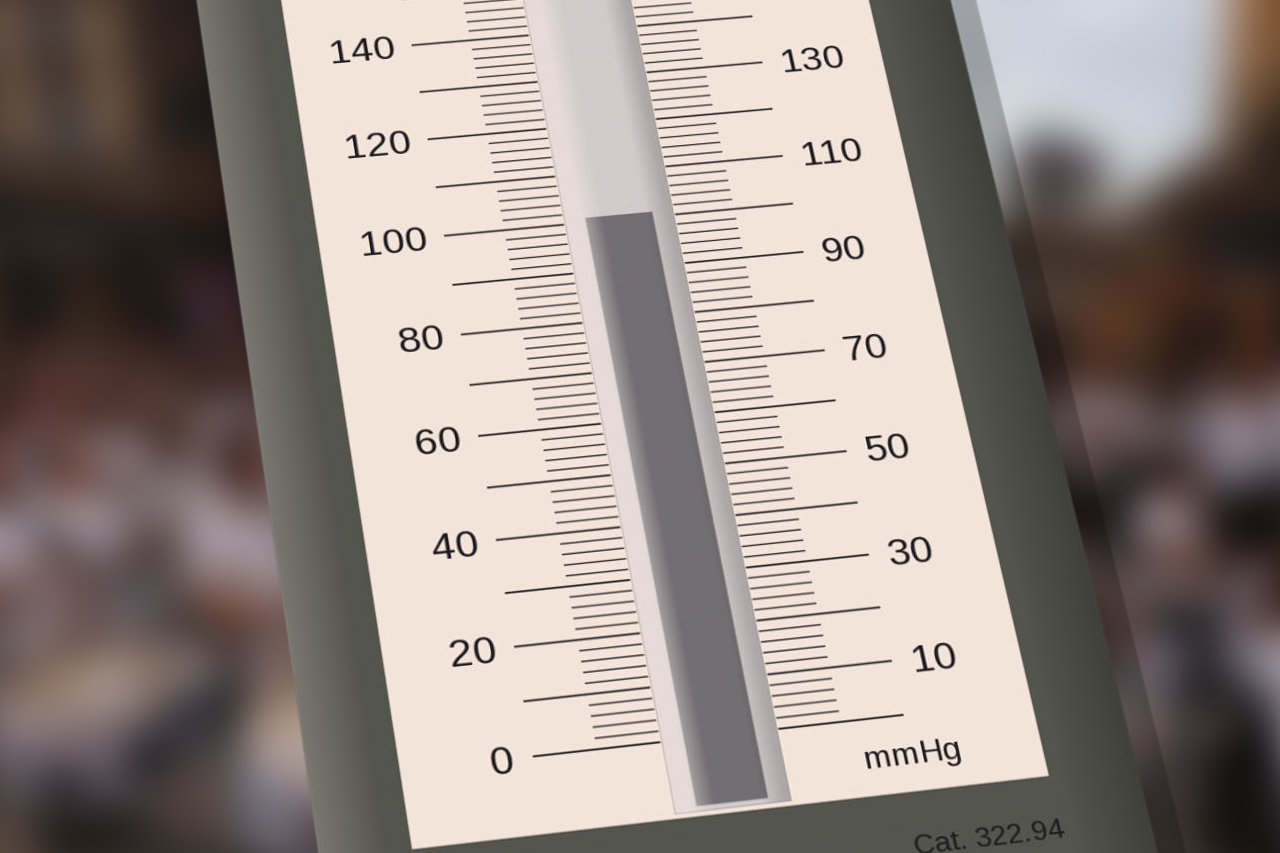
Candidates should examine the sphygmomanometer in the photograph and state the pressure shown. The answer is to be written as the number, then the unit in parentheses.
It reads 101 (mmHg)
